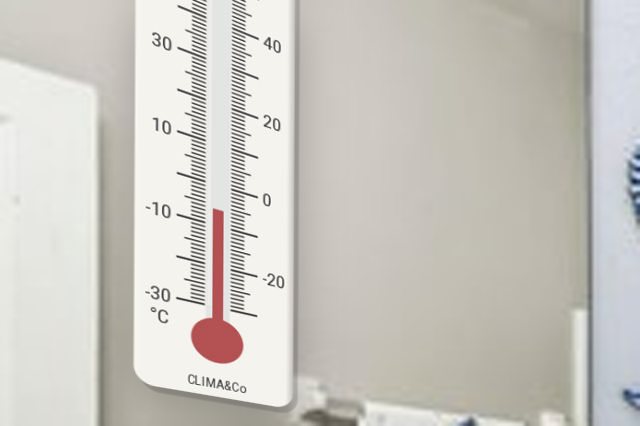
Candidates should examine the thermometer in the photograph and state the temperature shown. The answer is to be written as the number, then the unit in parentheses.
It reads -6 (°C)
